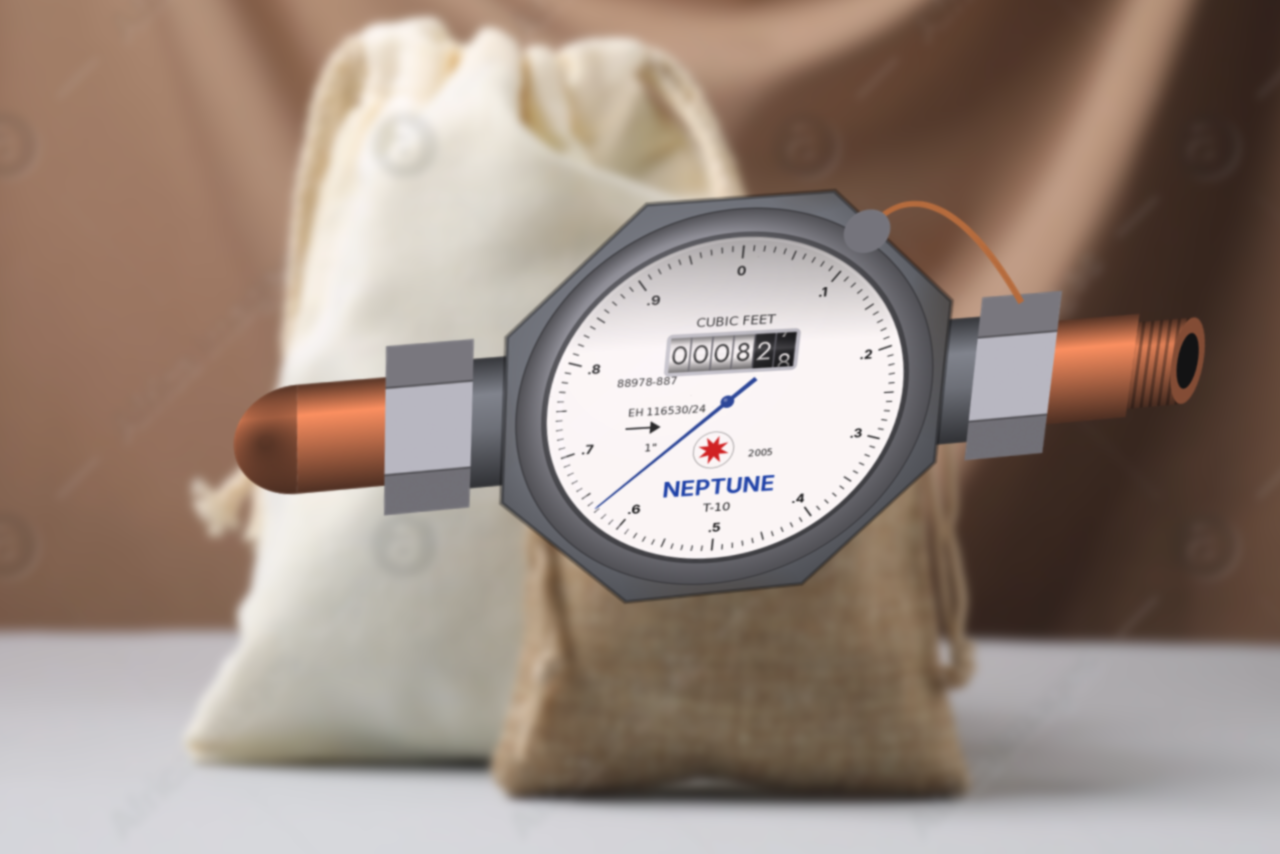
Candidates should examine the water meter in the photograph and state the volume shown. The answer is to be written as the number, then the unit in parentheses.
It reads 827.63 (ft³)
